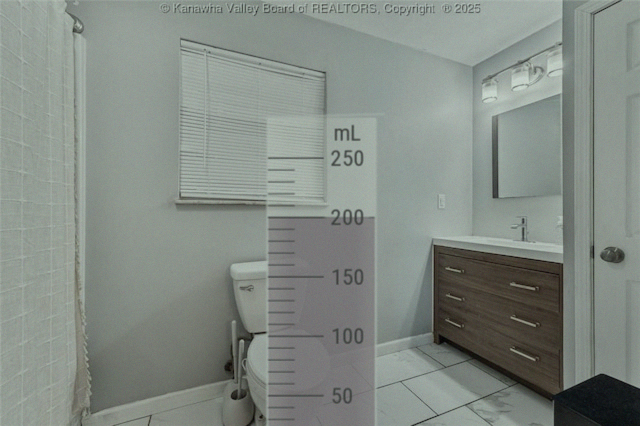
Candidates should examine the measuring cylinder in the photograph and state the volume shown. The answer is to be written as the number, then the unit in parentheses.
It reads 200 (mL)
